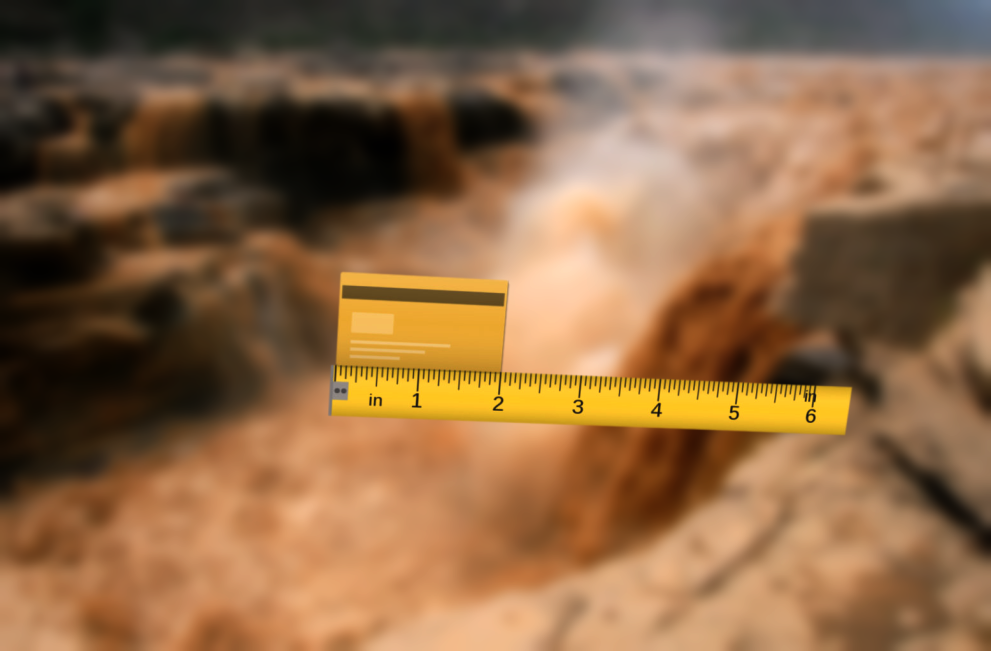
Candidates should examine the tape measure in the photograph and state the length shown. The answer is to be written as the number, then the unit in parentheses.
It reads 2 (in)
